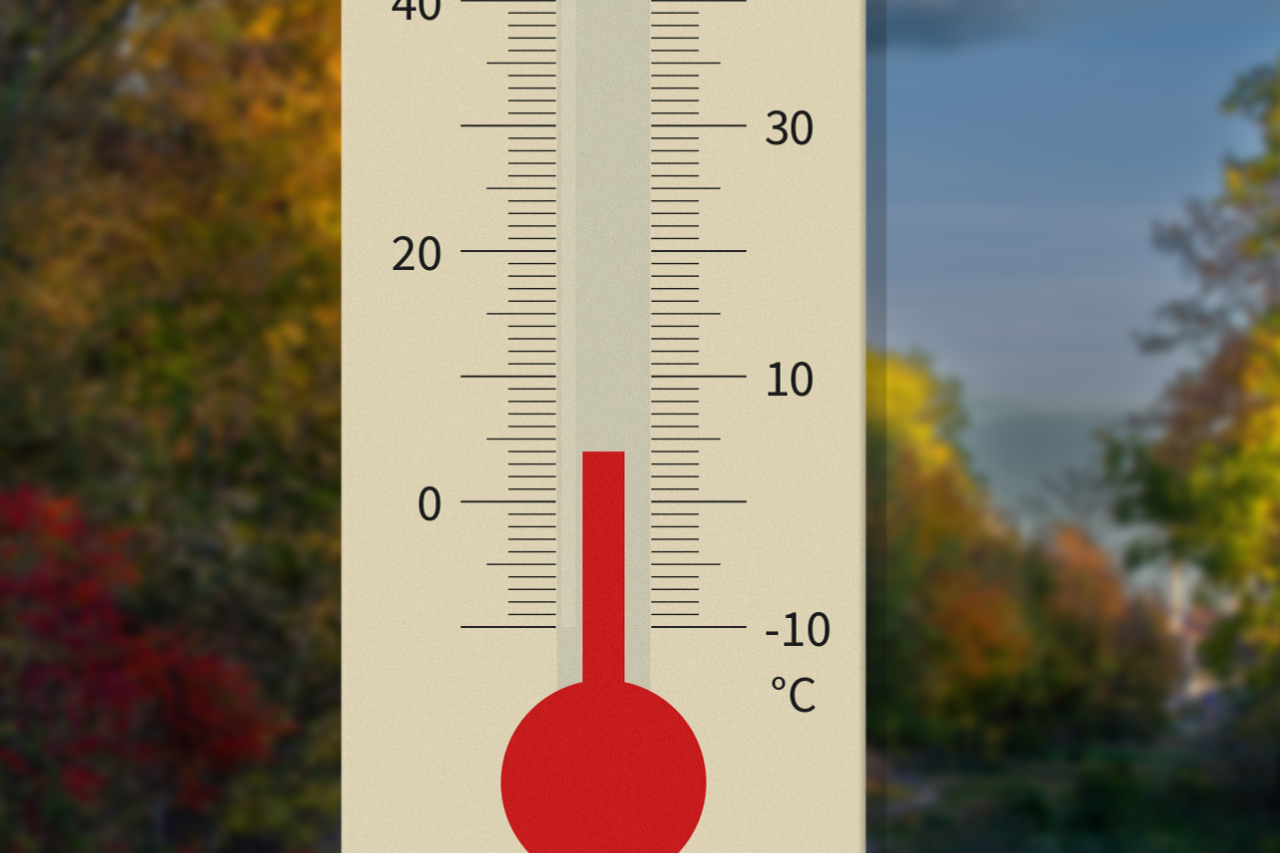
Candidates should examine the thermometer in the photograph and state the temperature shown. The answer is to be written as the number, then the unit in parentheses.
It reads 4 (°C)
